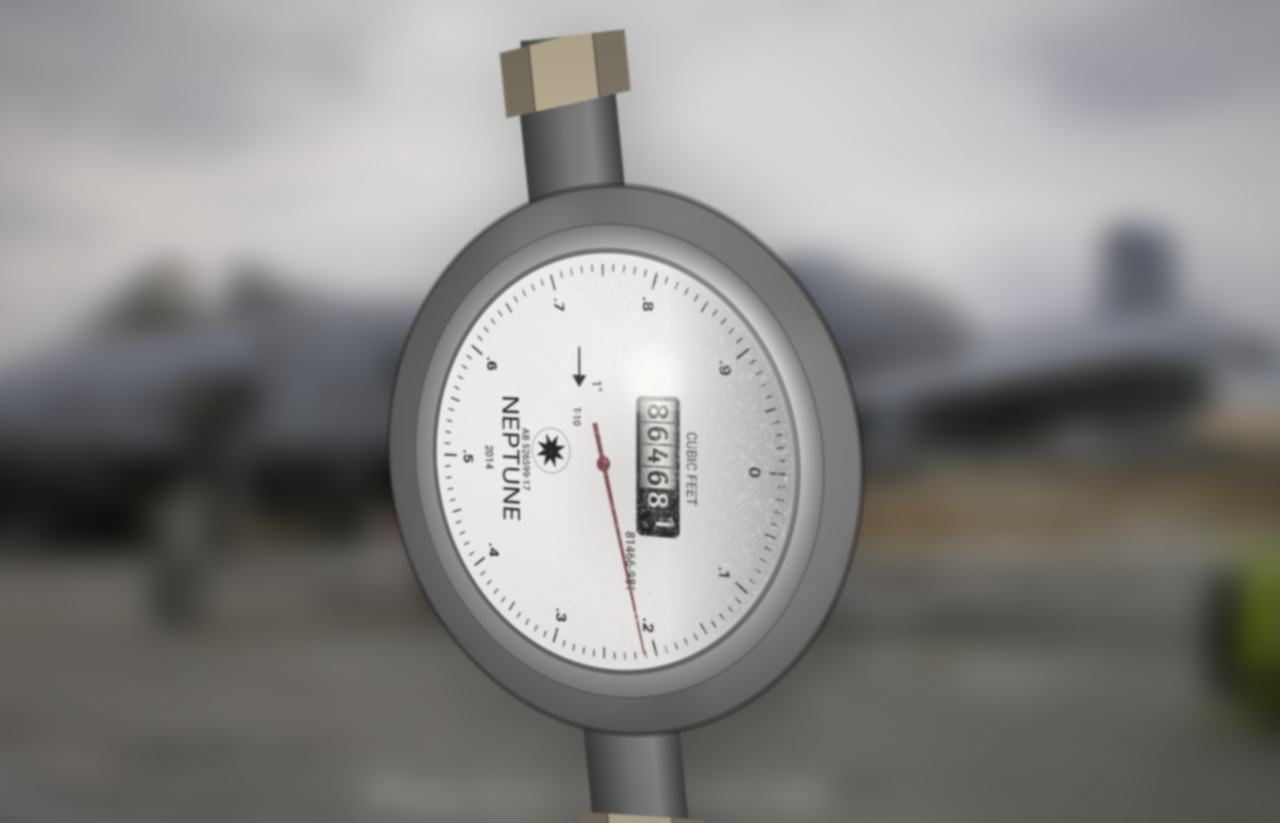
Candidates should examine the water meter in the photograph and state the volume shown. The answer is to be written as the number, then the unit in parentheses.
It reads 864681.21 (ft³)
